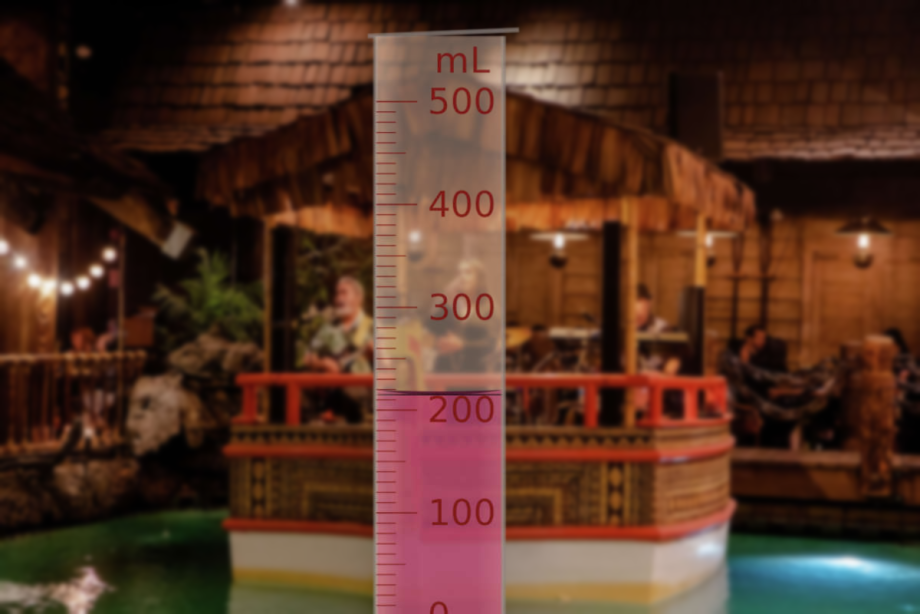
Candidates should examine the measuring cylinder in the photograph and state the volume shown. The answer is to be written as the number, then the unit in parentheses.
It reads 215 (mL)
